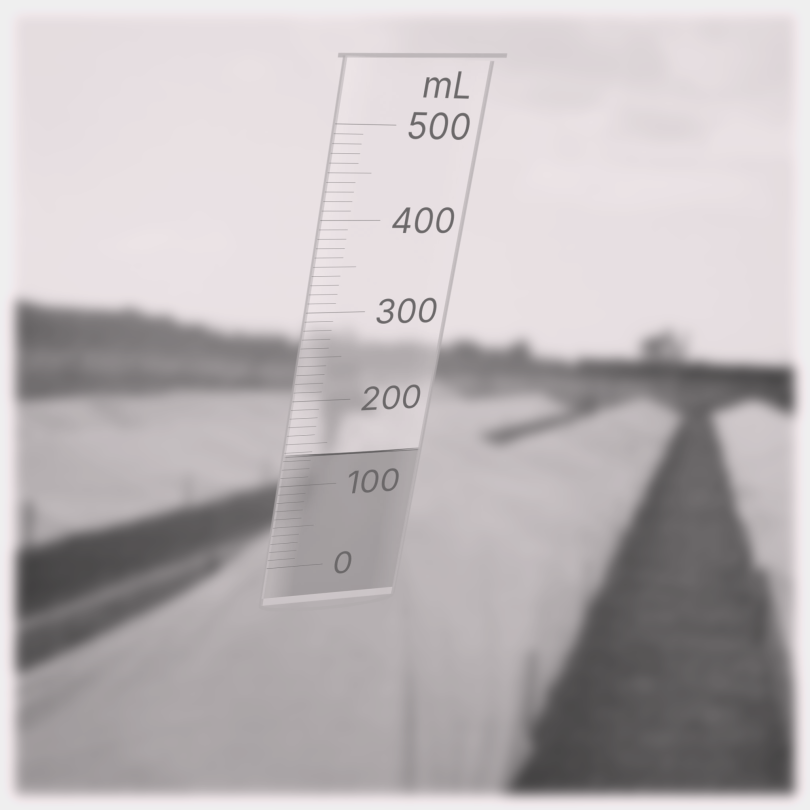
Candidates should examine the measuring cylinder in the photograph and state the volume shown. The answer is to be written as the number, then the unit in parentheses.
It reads 135 (mL)
